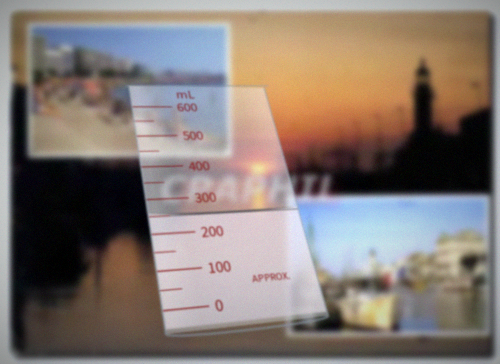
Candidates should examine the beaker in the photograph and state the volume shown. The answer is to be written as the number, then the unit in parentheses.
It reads 250 (mL)
